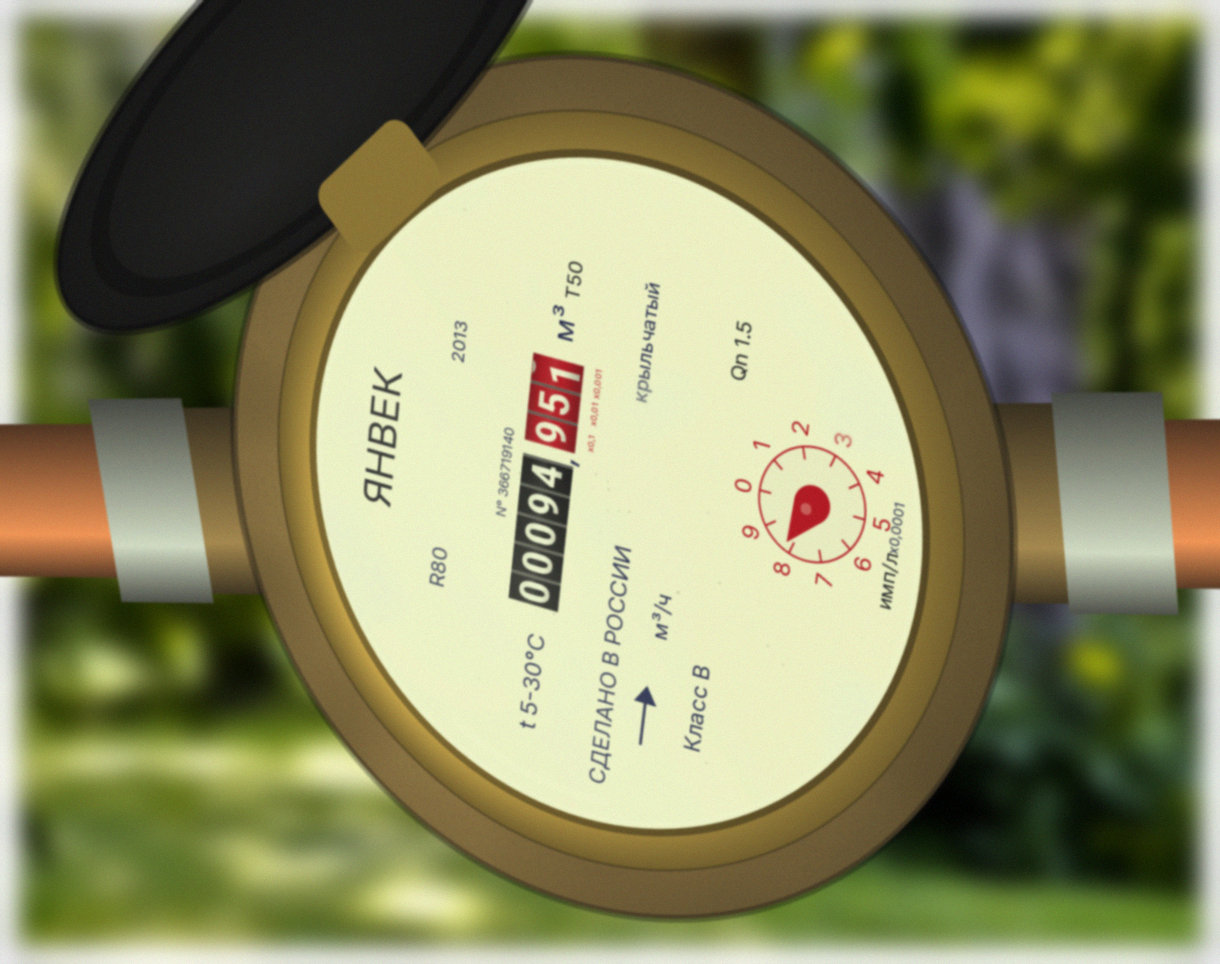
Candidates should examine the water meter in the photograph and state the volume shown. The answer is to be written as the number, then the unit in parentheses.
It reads 94.9508 (m³)
